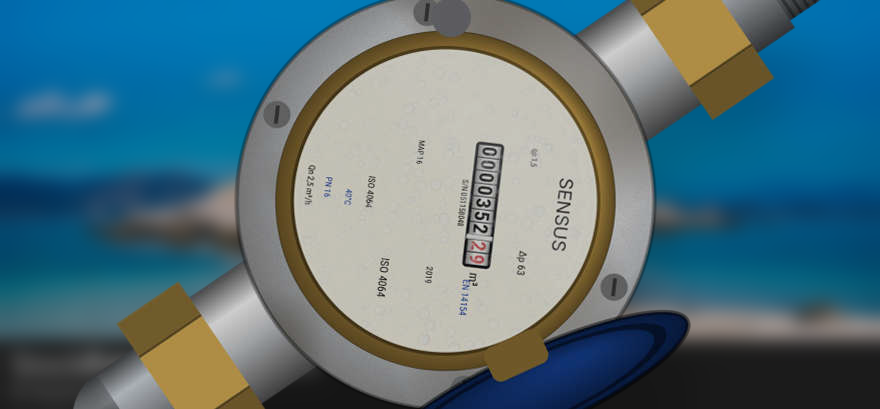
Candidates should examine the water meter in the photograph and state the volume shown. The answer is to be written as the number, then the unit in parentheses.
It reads 352.29 (m³)
